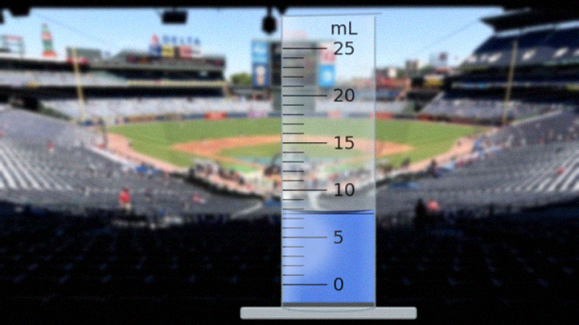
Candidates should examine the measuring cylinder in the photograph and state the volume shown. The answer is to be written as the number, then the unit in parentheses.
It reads 7.5 (mL)
